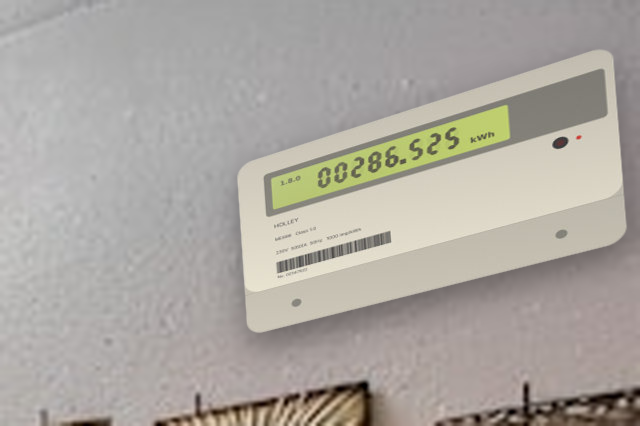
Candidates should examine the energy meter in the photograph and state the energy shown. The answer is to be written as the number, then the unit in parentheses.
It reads 286.525 (kWh)
